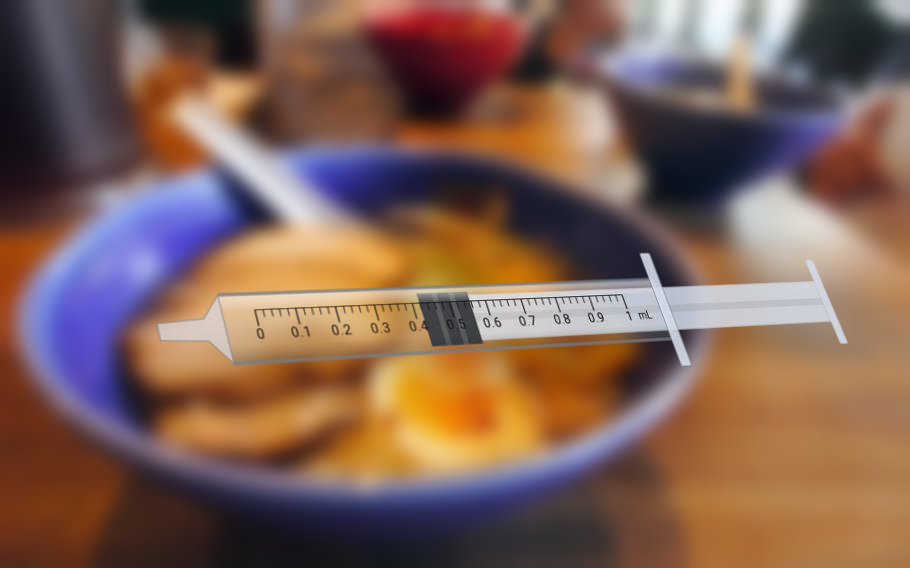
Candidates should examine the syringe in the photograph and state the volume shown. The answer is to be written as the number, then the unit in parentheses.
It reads 0.42 (mL)
